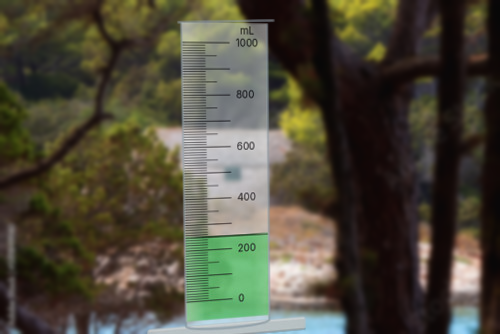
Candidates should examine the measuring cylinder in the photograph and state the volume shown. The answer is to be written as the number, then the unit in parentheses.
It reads 250 (mL)
